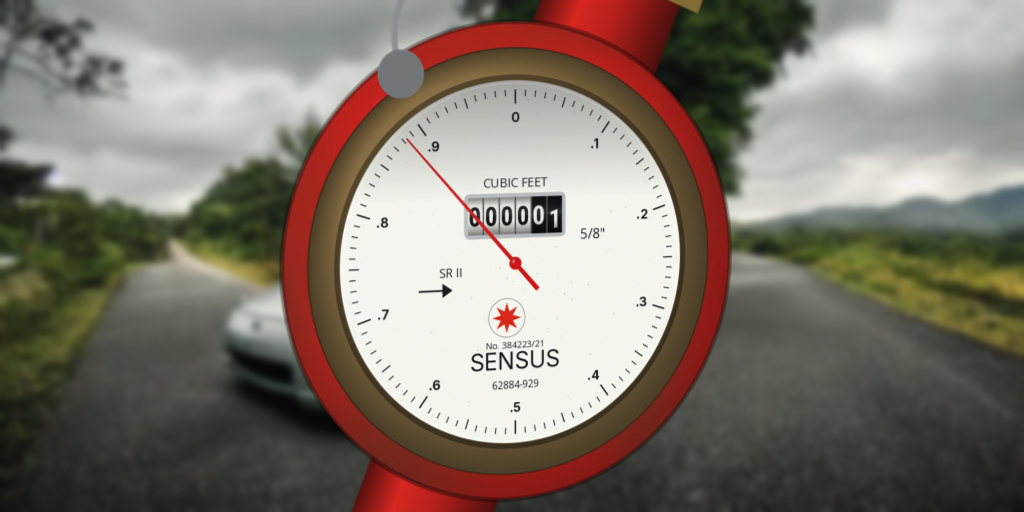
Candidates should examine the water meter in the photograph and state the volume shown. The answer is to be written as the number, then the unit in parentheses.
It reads 0.88 (ft³)
